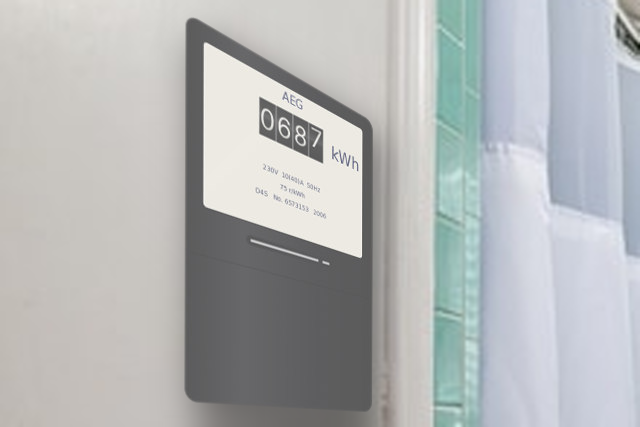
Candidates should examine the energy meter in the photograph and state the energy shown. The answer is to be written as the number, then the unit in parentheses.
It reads 687 (kWh)
